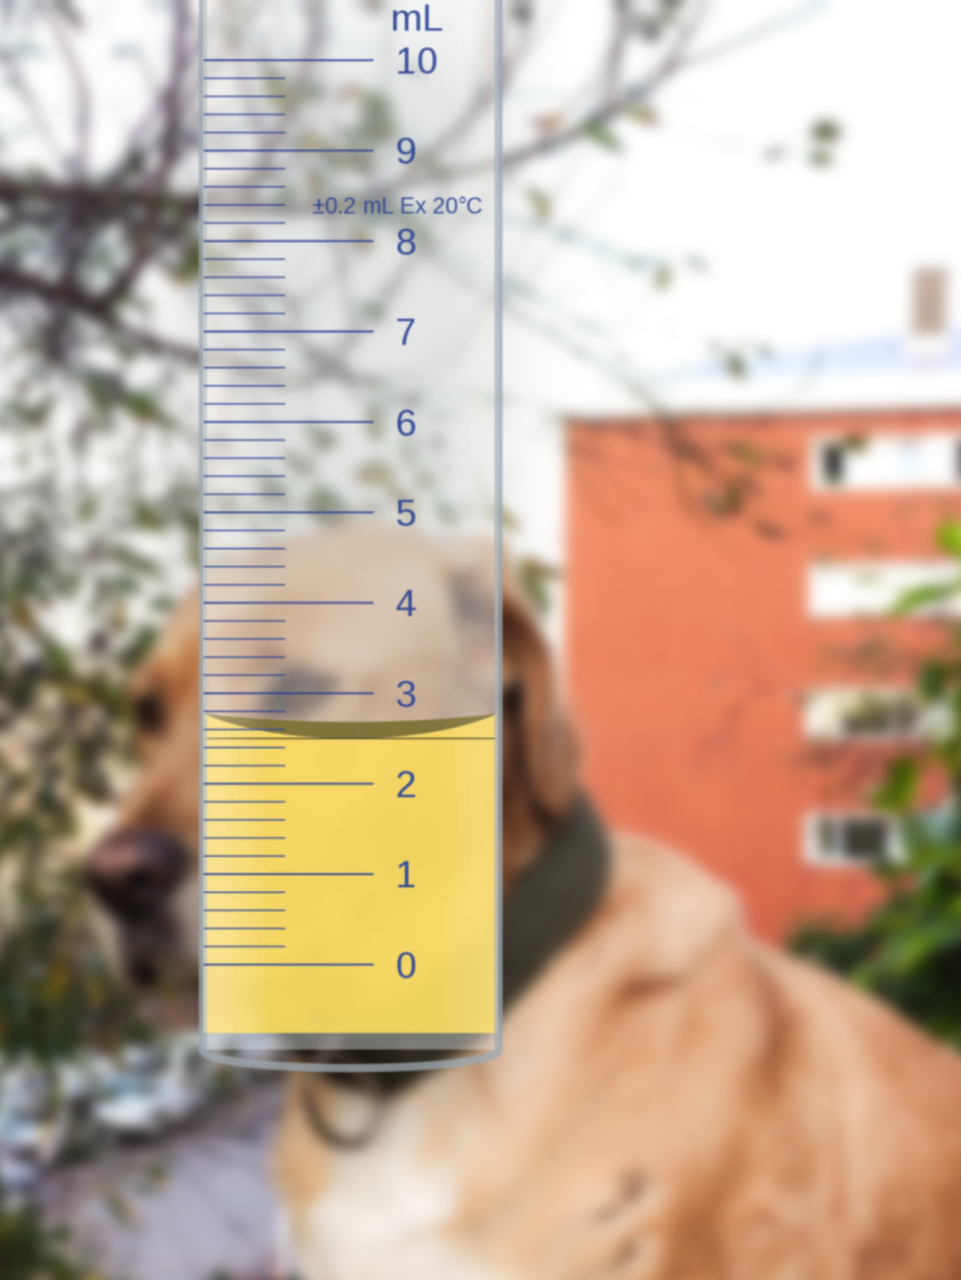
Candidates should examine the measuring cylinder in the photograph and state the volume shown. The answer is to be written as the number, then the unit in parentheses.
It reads 2.5 (mL)
